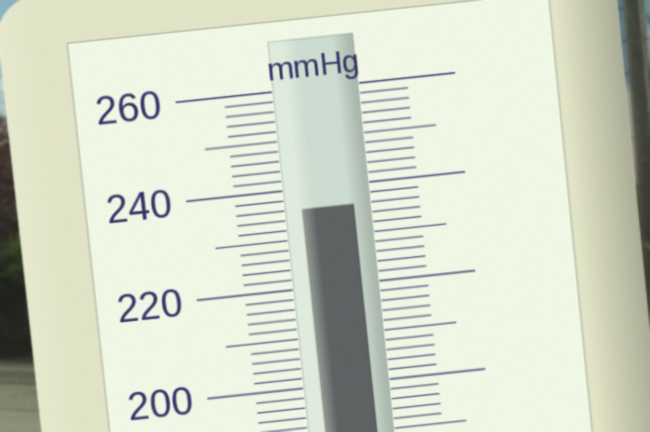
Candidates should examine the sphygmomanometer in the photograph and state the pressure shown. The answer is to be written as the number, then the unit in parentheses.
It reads 236 (mmHg)
